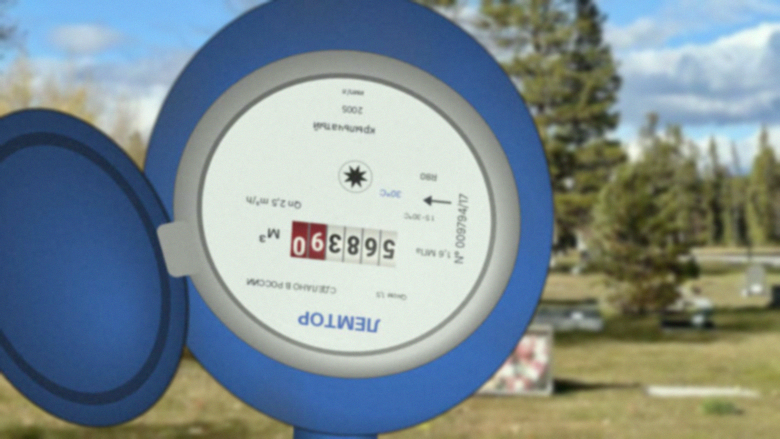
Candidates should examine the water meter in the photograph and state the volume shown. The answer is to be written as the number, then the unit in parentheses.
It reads 5683.90 (m³)
